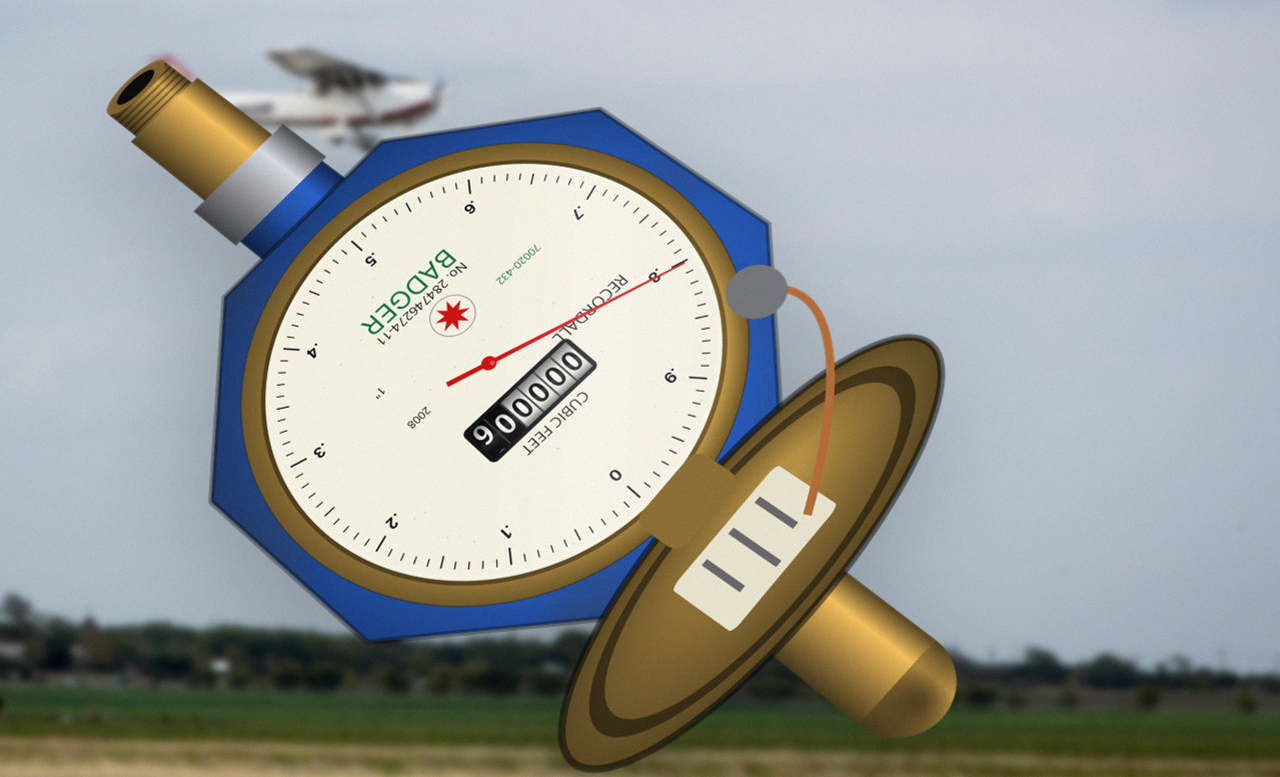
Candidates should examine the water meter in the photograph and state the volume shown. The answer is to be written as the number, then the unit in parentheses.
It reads 5.80 (ft³)
